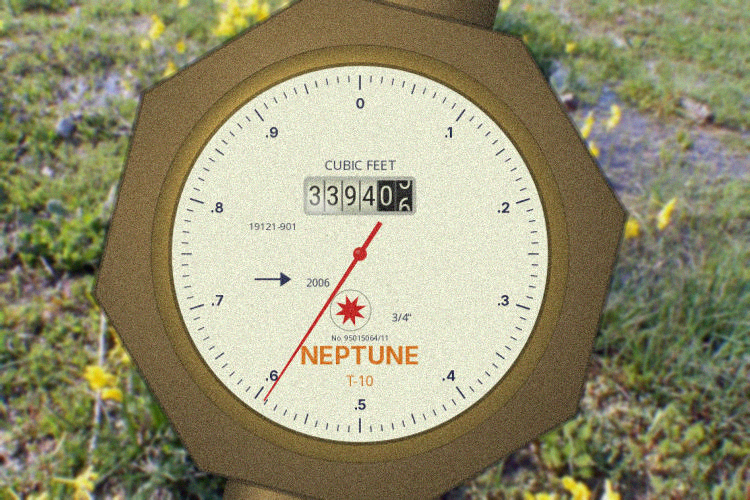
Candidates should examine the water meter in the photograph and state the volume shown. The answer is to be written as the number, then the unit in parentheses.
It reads 339405.59 (ft³)
